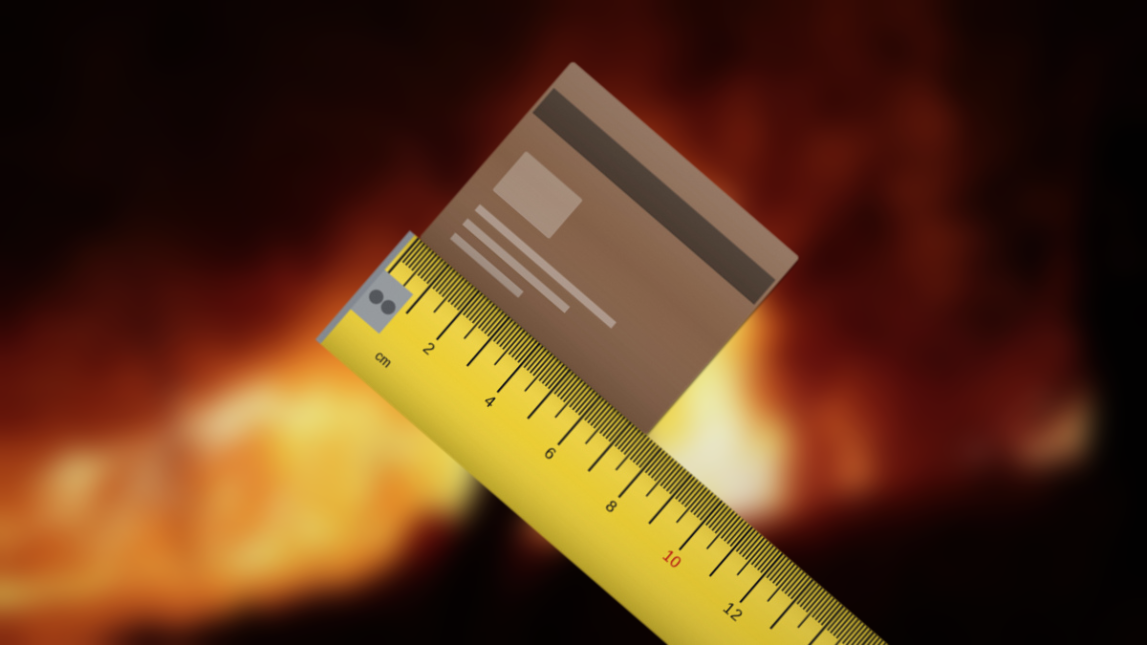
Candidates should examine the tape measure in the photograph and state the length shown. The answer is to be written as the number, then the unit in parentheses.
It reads 7.5 (cm)
